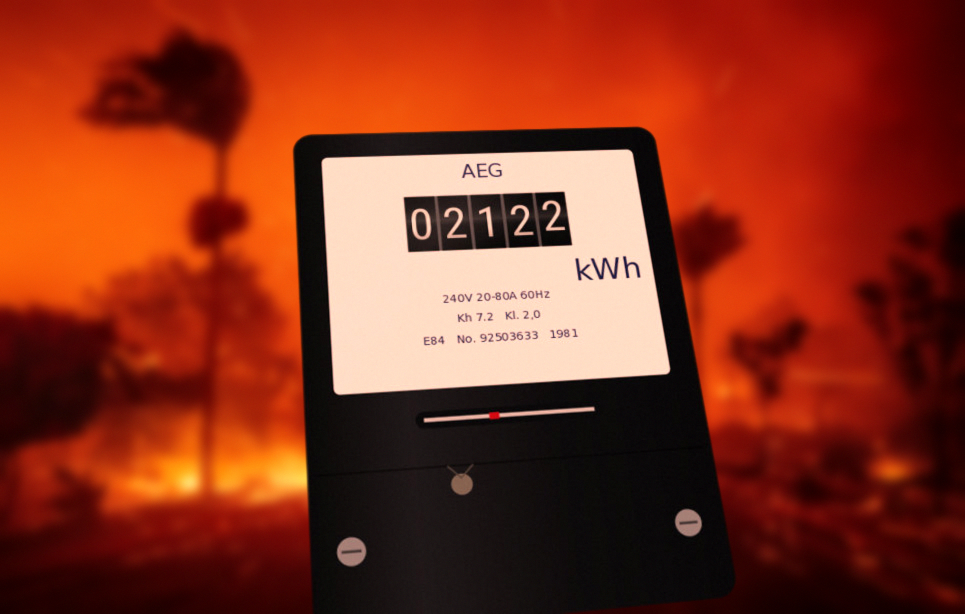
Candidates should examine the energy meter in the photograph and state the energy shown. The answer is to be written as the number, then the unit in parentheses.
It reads 2122 (kWh)
